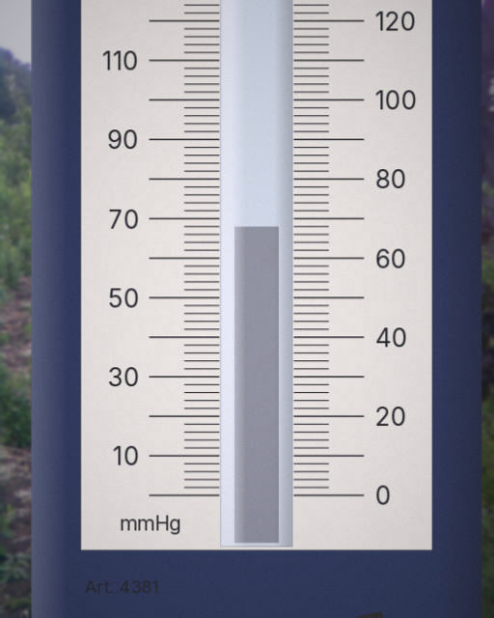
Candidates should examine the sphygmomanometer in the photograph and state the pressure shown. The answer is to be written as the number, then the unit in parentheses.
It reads 68 (mmHg)
